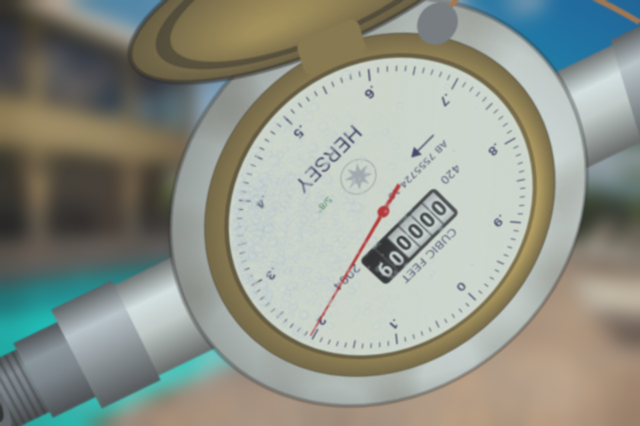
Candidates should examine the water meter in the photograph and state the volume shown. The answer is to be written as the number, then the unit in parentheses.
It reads 9.20 (ft³)
